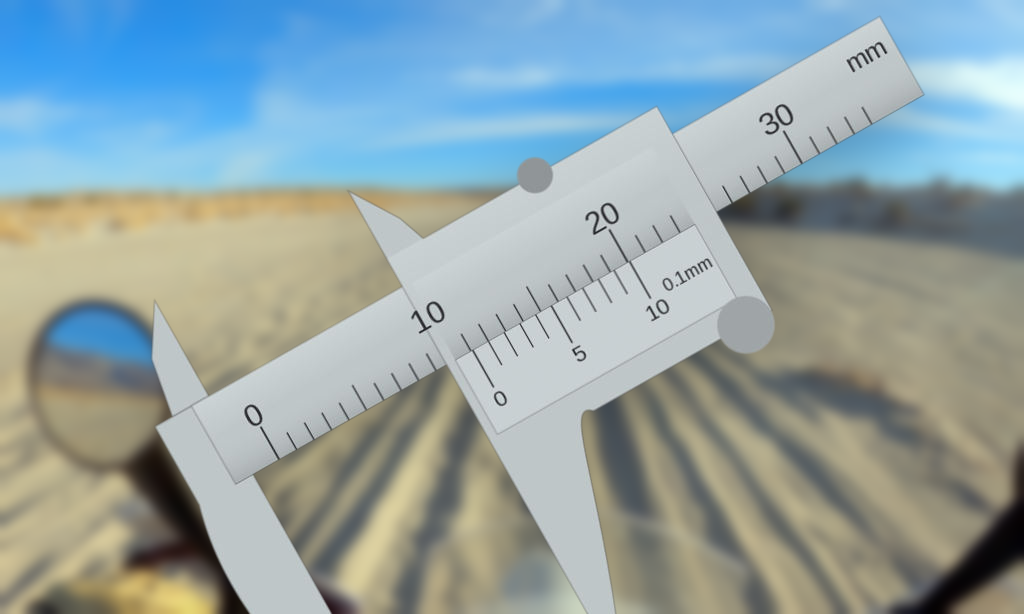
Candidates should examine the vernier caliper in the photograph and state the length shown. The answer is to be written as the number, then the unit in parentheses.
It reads 11.1 (mm)
